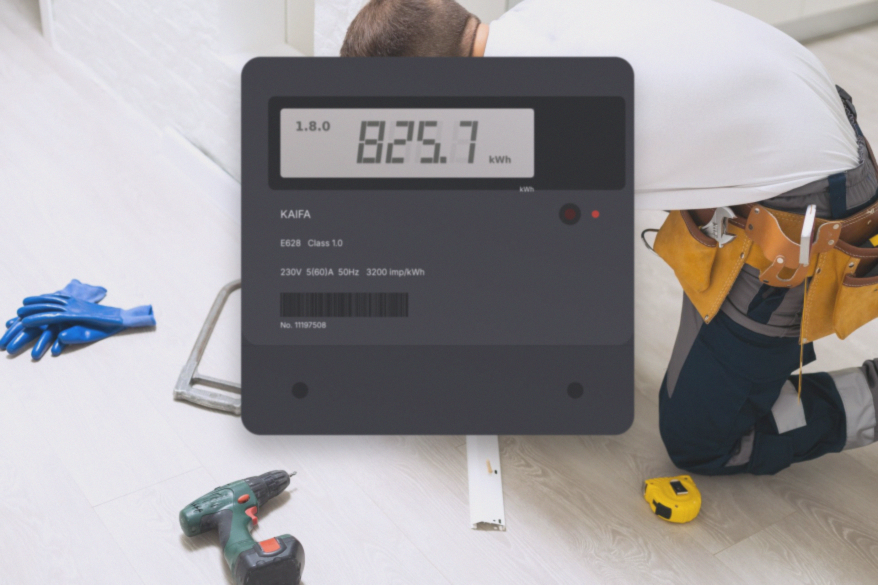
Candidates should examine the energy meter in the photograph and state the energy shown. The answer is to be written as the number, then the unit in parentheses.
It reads 825.7 (kWh)
